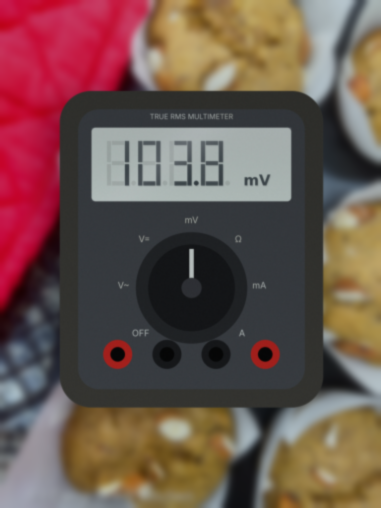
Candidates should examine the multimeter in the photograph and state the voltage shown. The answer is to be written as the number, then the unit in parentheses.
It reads 103.8 (mV)
